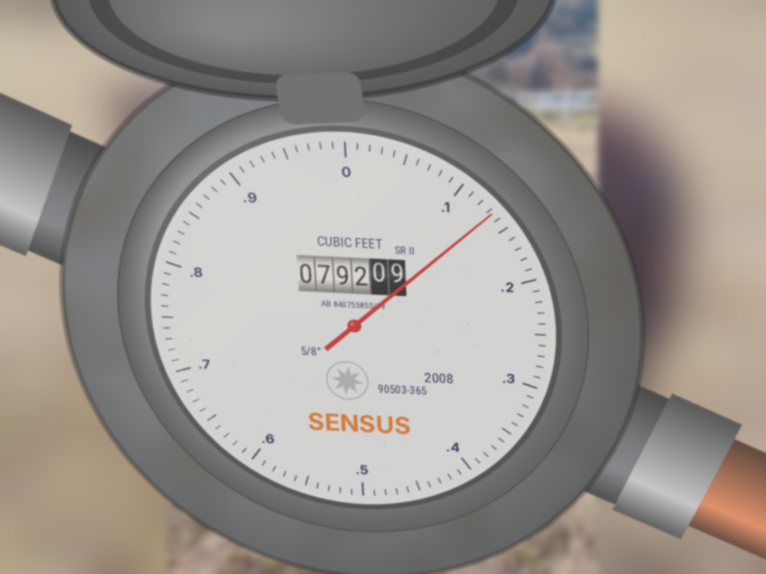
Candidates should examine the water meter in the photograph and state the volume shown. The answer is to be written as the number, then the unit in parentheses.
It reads 79209.13 (ft³)
